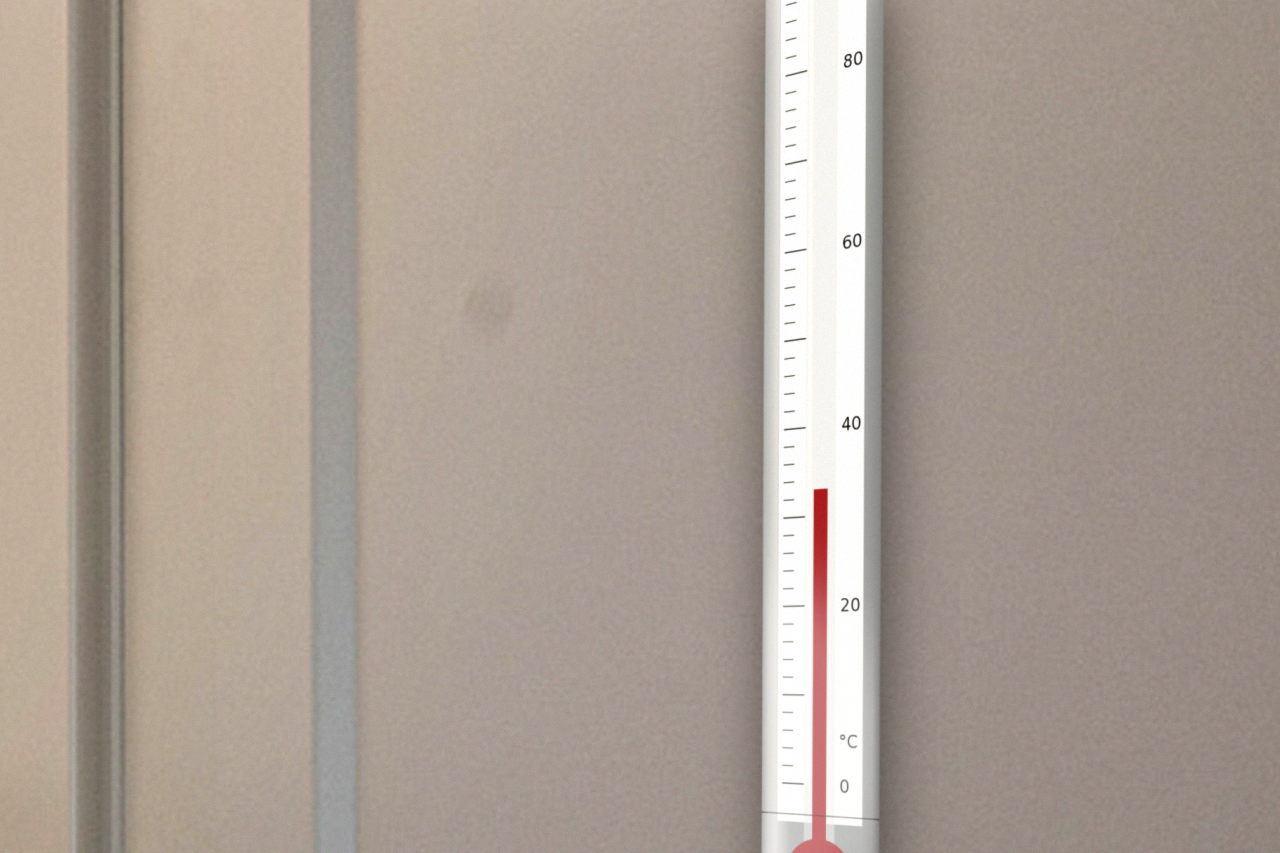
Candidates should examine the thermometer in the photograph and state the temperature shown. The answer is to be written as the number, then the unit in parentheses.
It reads 33 (°C)
